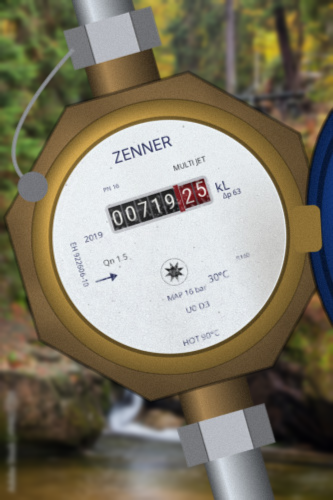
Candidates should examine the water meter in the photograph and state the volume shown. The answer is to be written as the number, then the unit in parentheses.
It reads 719.25 (kL)
